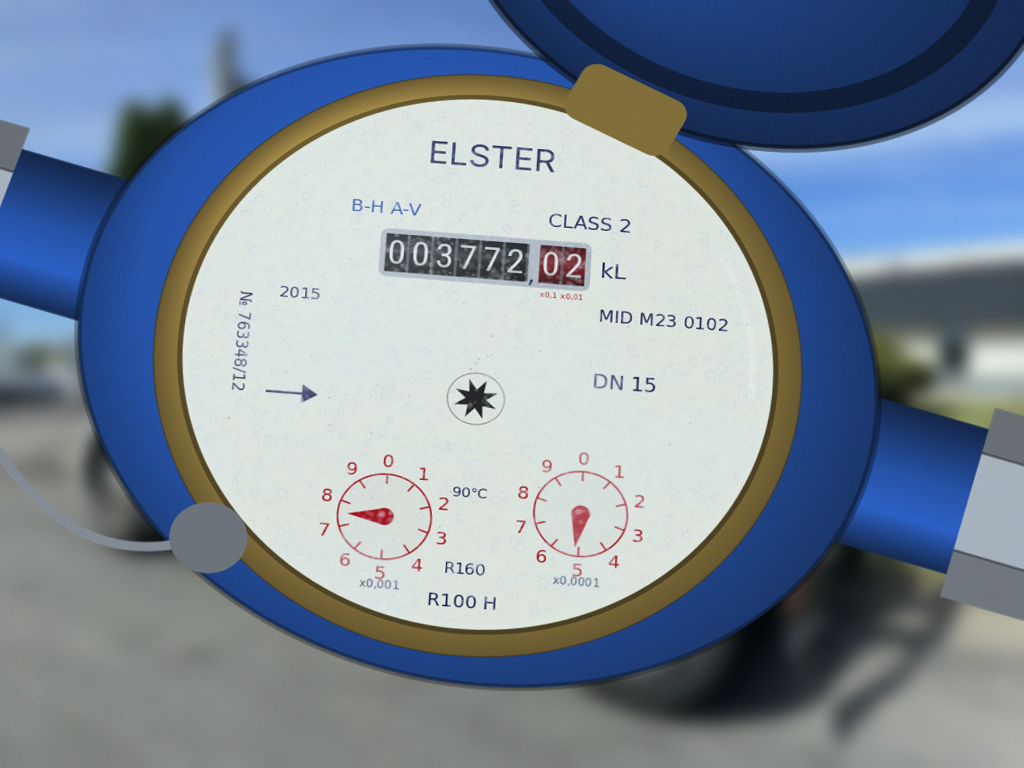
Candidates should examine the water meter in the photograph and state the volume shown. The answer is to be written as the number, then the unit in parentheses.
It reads 3772.0275 (kL)
